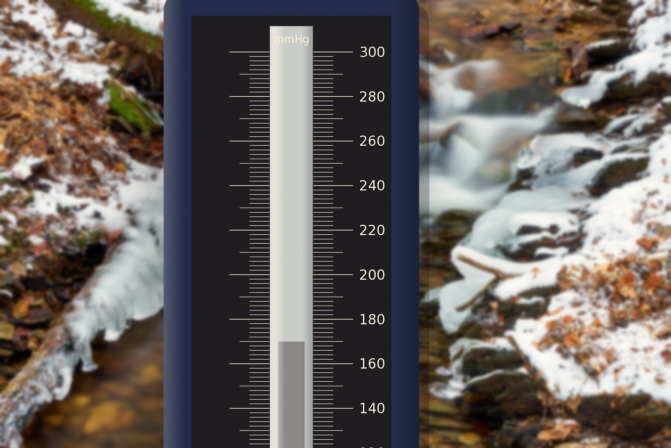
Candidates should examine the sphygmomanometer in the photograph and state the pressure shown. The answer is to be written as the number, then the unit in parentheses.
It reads 170 (mmHg)
